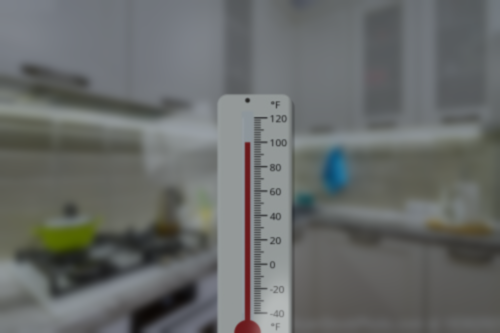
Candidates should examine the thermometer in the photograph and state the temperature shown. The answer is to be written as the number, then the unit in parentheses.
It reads 100 (°F)
